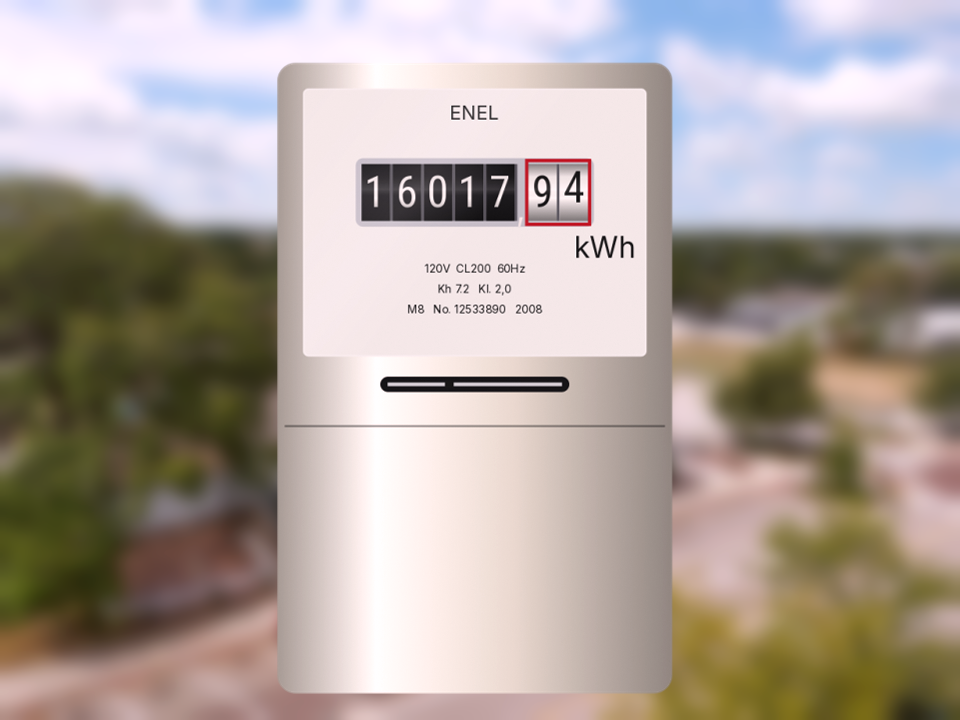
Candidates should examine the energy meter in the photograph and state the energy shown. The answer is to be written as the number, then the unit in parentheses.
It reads 16017.94 (kWh)
